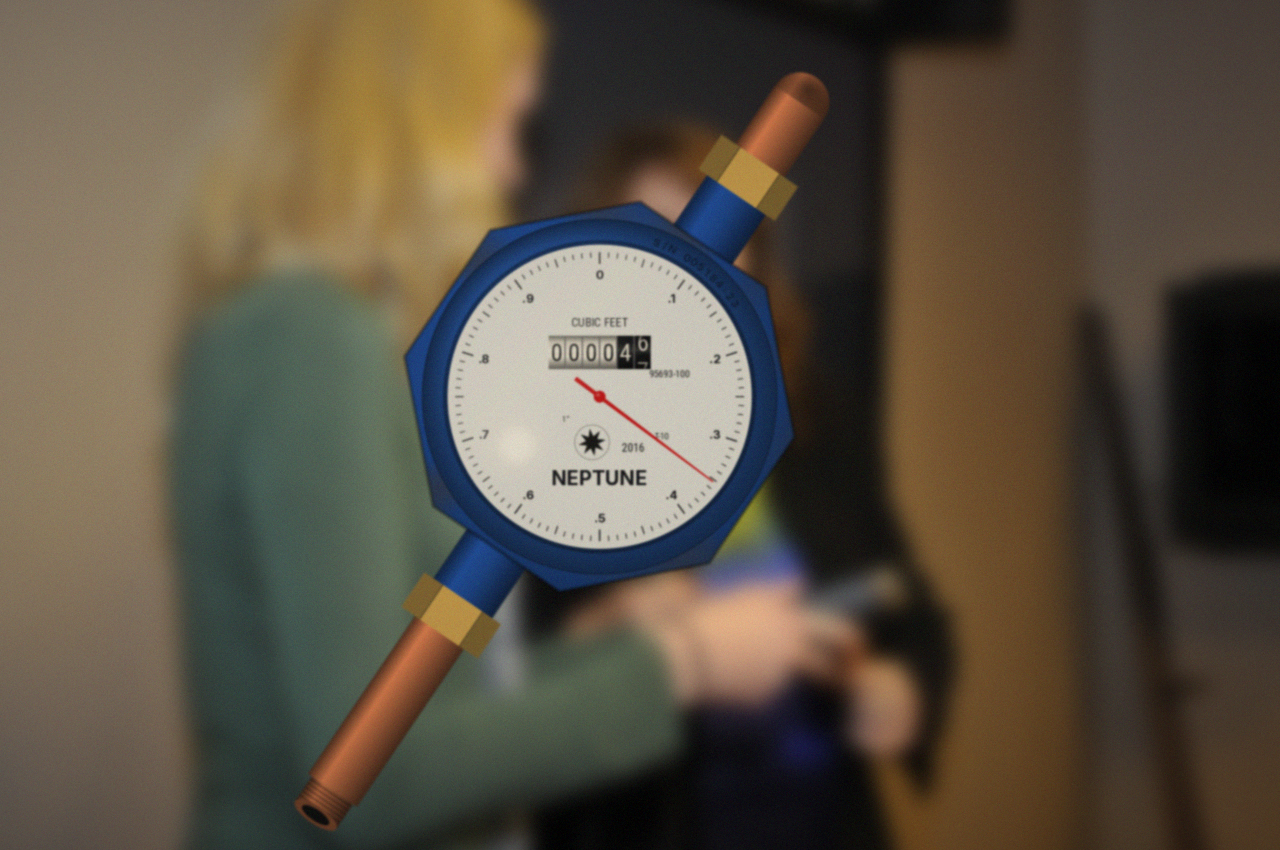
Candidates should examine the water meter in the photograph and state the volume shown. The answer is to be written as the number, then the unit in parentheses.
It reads 46.35 (ft³)
